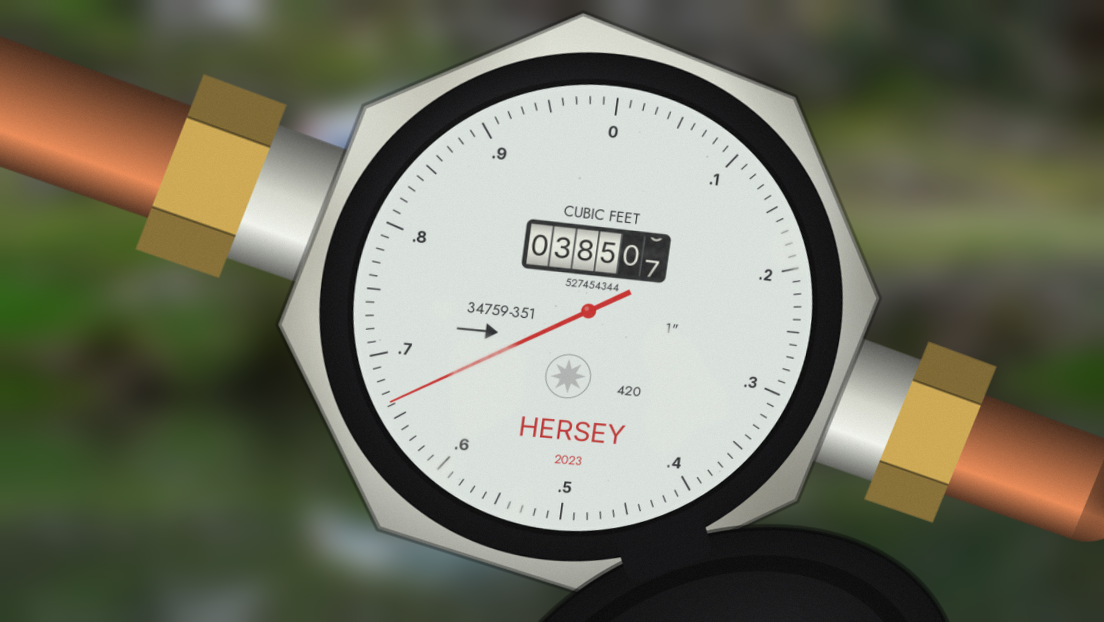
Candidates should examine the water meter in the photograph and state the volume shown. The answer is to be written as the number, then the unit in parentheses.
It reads 38506.66 (ft³)
